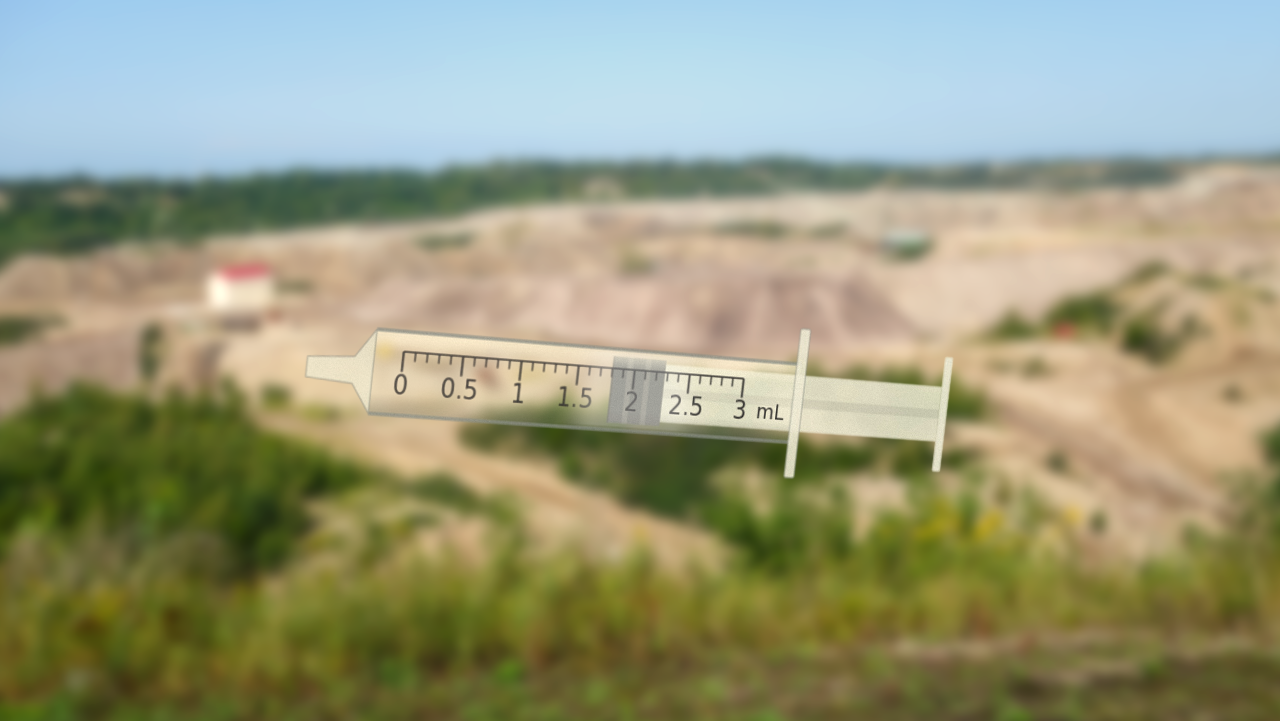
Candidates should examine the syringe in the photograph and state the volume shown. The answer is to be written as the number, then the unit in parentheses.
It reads 1.8 (mL)
